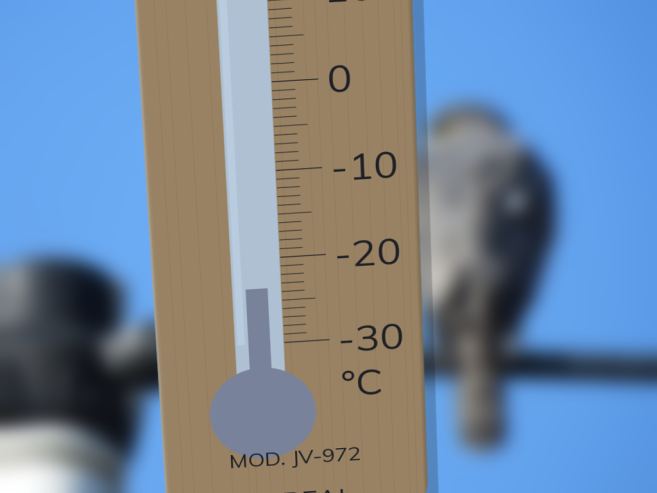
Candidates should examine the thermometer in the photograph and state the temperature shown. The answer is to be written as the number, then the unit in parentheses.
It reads -23.5 (°C)
